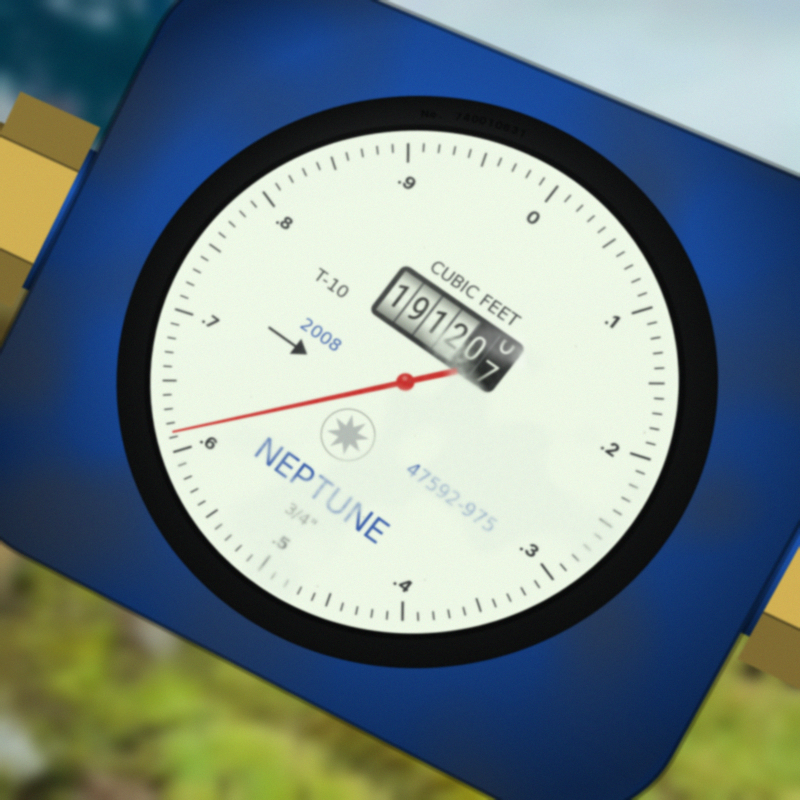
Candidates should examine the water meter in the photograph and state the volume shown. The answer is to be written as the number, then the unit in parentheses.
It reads 191206.61 (ft³)
